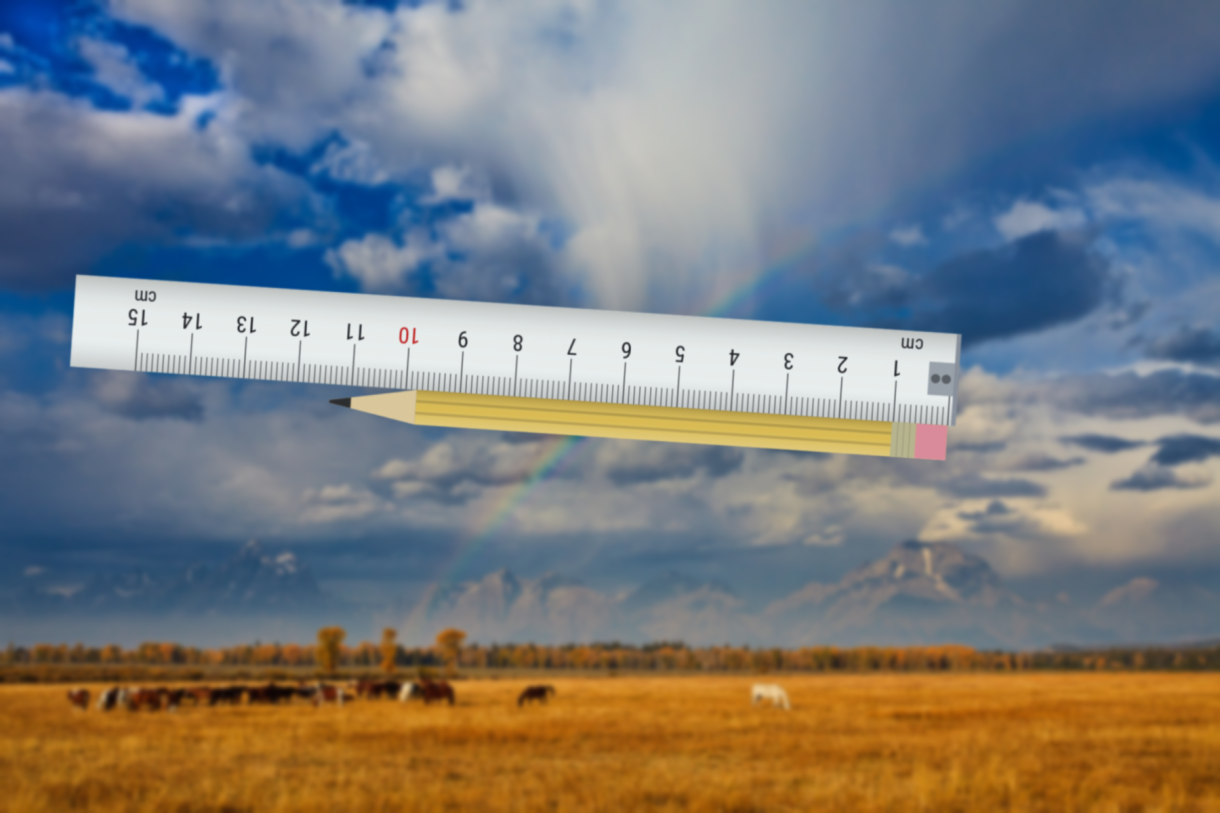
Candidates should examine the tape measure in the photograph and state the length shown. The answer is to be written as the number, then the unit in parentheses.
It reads 11.4 (cm)
